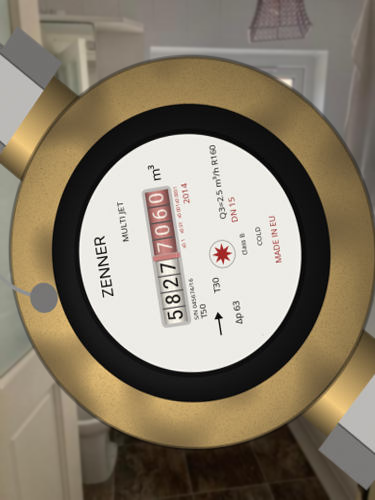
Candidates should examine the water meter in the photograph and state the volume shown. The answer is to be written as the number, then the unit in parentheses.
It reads 5827.7060 (m³)
